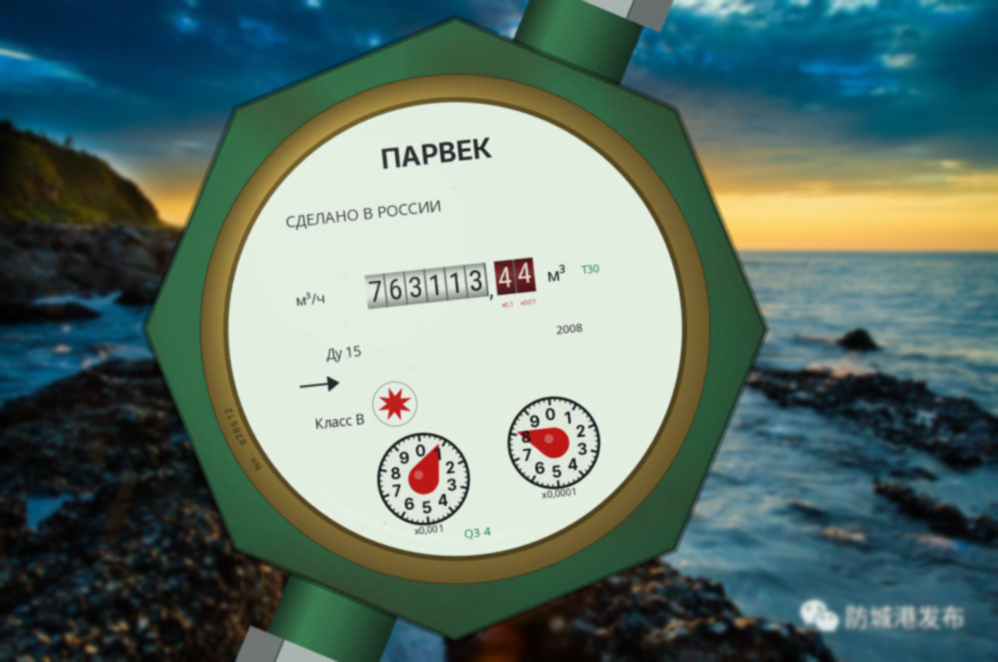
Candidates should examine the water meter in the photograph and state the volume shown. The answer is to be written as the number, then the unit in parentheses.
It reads 763113.4408 (m³)
